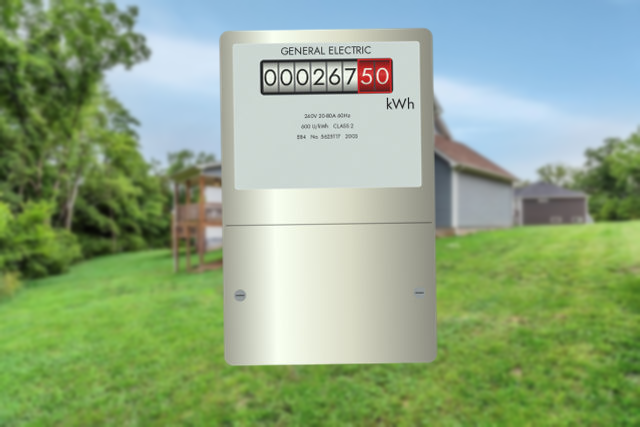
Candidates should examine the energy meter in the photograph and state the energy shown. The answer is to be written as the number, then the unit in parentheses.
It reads 267.50 (kWh)
